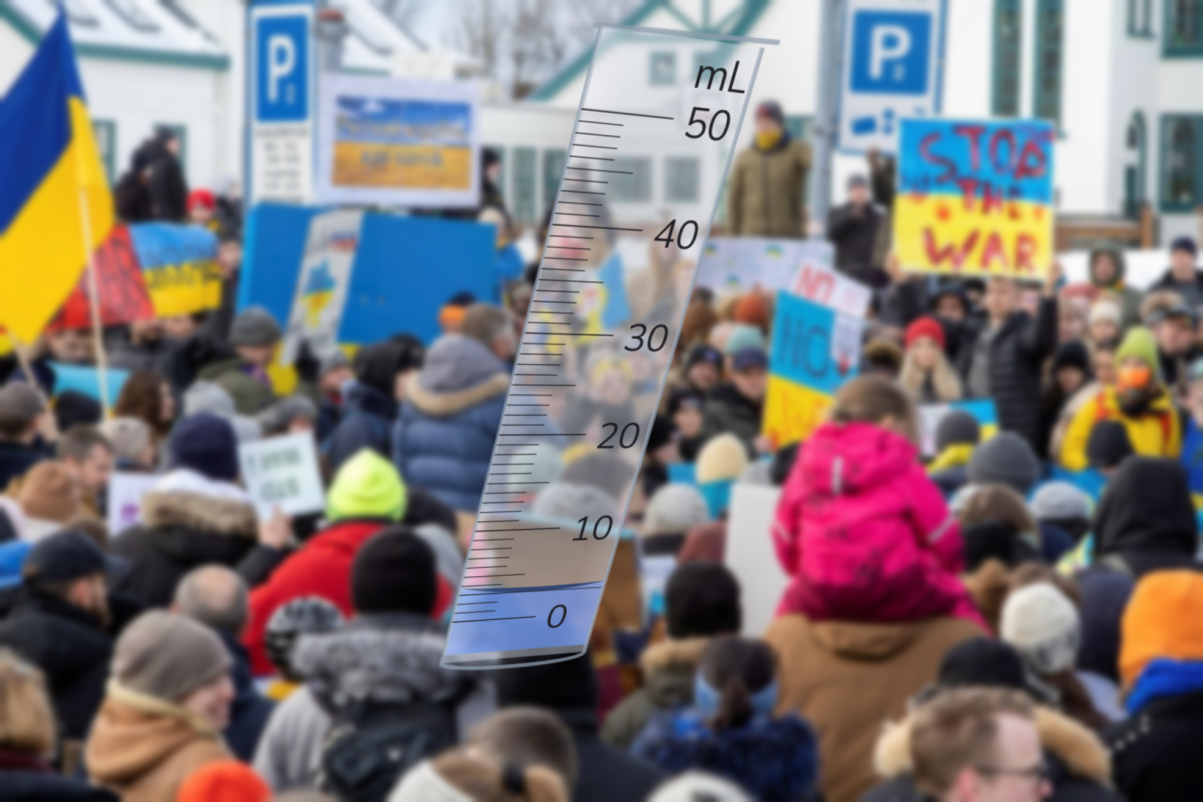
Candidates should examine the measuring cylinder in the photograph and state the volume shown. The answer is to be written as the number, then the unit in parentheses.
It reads 3 (mL)
